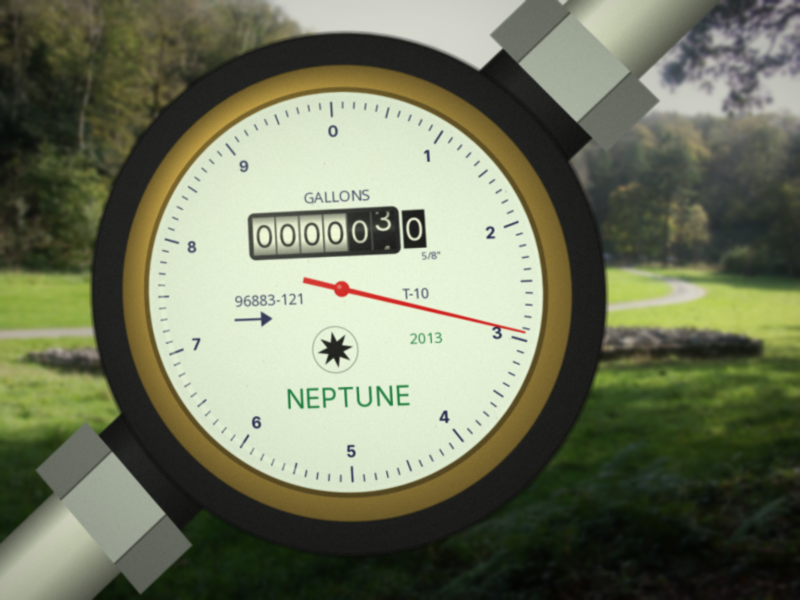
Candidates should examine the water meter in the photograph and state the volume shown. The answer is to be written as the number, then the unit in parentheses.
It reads 32.9 (gal)
